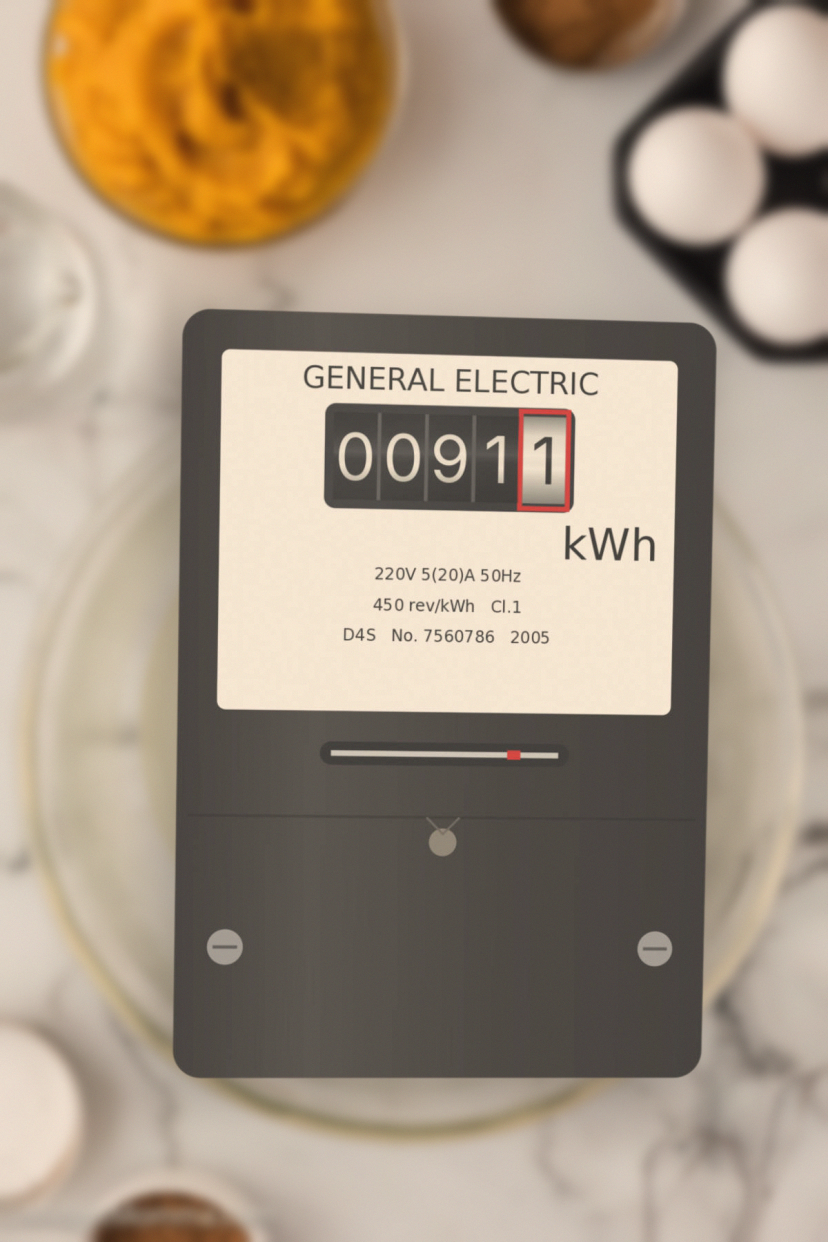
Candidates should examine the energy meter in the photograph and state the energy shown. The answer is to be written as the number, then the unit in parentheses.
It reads 91.1 (kWh)
